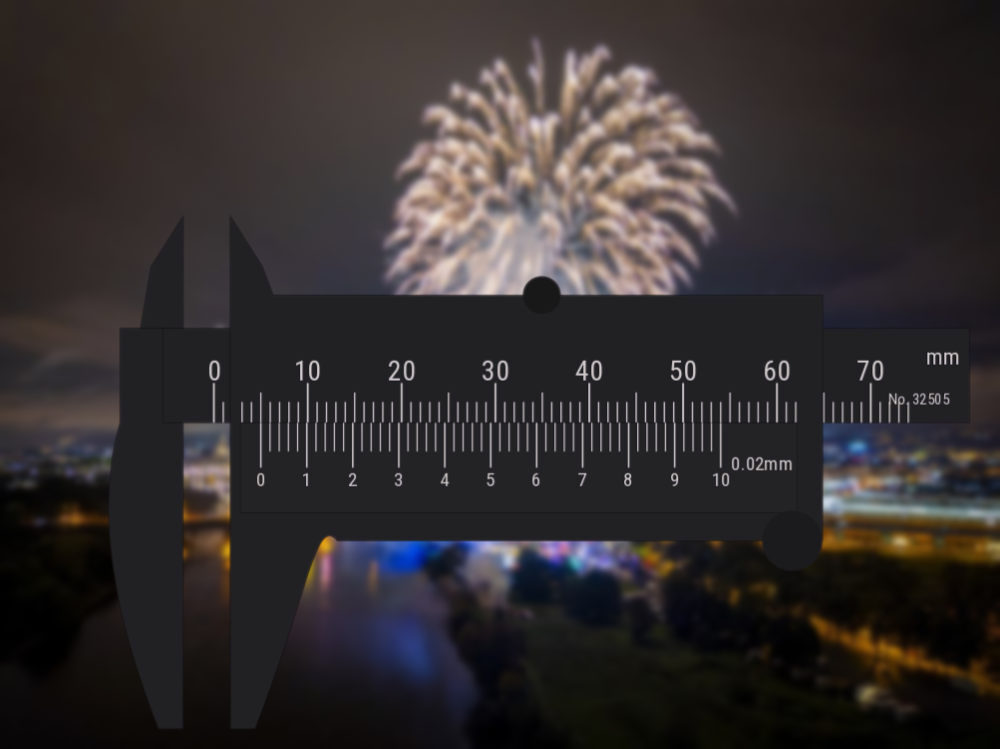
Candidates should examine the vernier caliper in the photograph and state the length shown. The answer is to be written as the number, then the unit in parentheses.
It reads 5.0 (mm)
